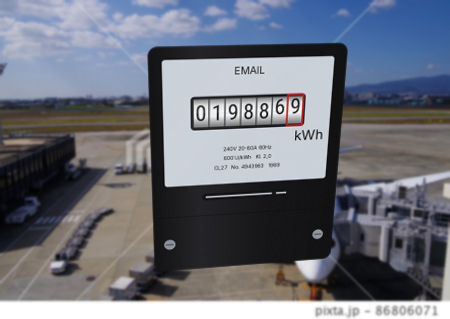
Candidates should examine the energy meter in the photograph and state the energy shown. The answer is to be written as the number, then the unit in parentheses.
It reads 19886.9 (kWh)
